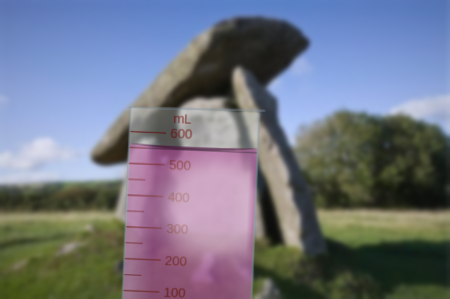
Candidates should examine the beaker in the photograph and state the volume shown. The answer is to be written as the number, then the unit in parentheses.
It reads 550 (mL)
